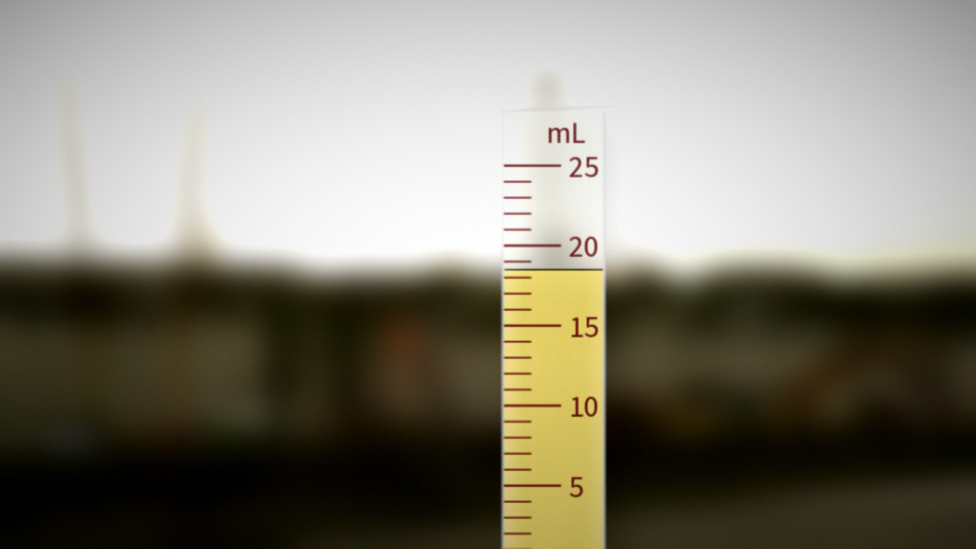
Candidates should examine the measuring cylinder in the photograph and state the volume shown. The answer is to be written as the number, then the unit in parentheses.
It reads 18.5 (mL)
